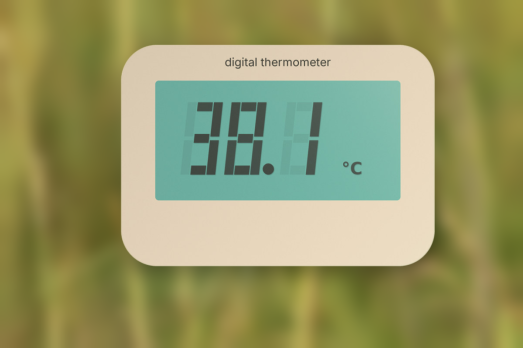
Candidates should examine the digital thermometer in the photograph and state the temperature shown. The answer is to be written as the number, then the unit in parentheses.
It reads 38.1 (°C)
